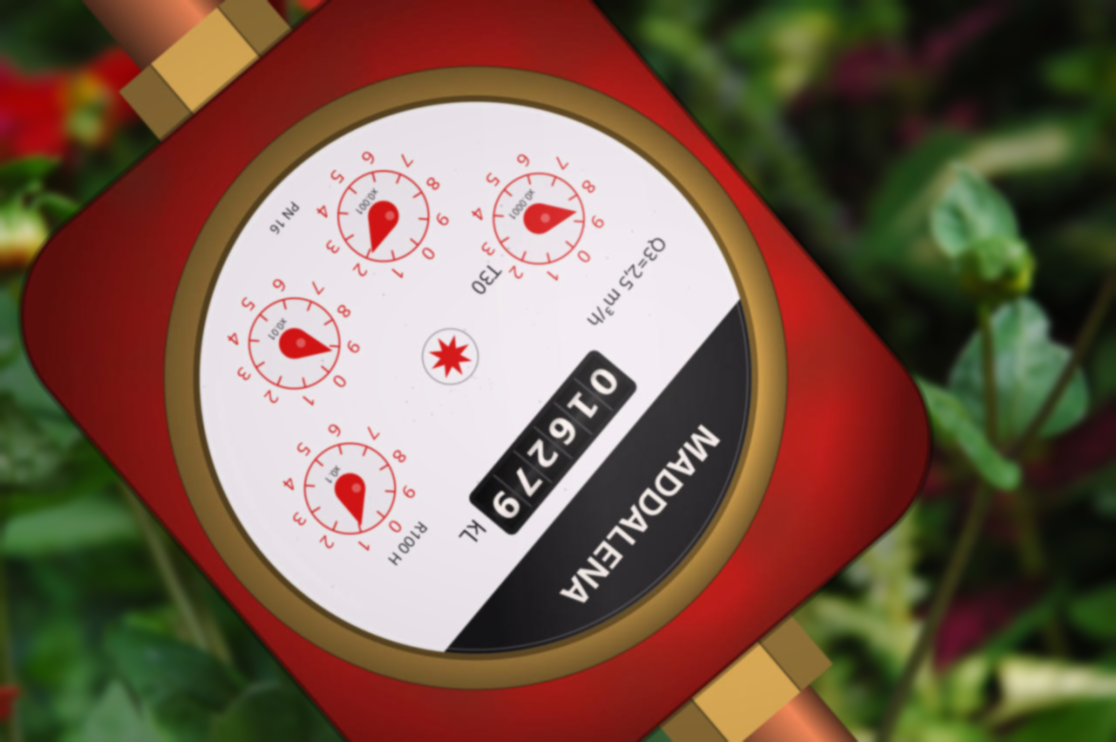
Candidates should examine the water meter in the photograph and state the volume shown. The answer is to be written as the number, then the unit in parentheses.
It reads 16279.0918 (kL)
